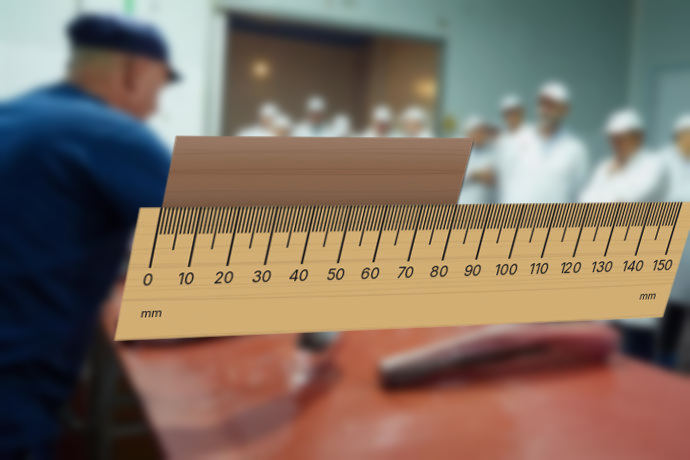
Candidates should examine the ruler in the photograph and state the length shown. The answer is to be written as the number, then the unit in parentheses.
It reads 80 (mm)
